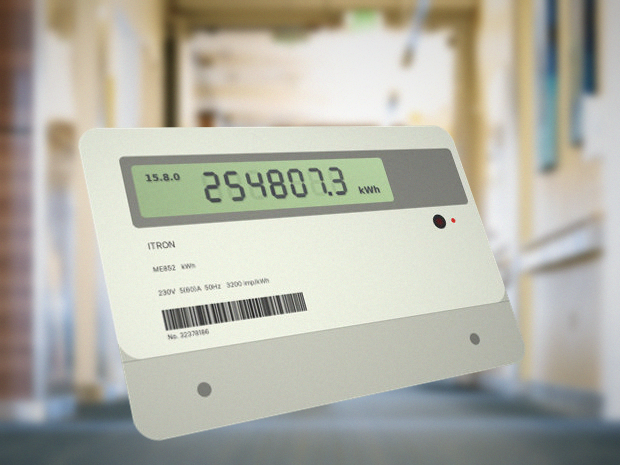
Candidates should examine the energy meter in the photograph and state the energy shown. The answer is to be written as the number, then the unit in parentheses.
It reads 254807.3 (kWh)
